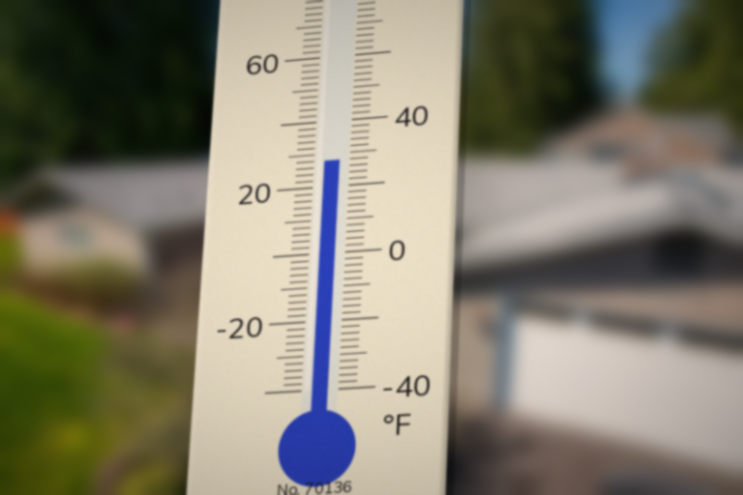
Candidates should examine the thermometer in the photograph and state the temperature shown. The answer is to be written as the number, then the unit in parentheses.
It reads 28 (°F)
